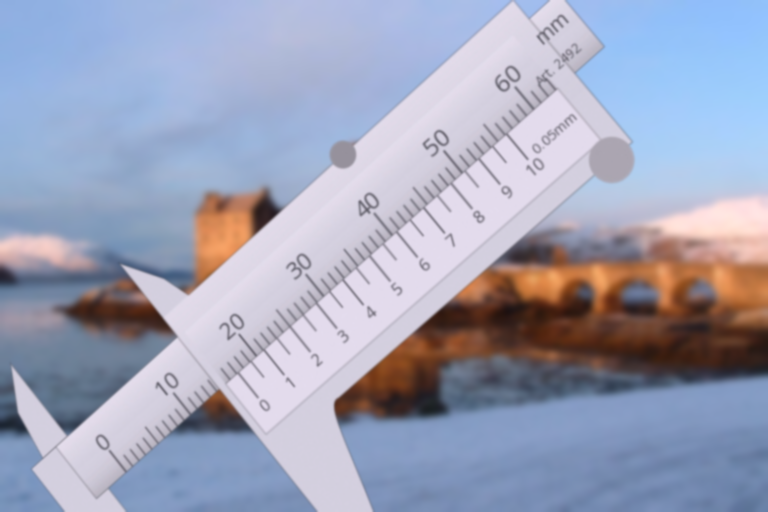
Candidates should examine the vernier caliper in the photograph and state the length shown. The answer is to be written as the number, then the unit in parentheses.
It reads 17.2 (mm)
